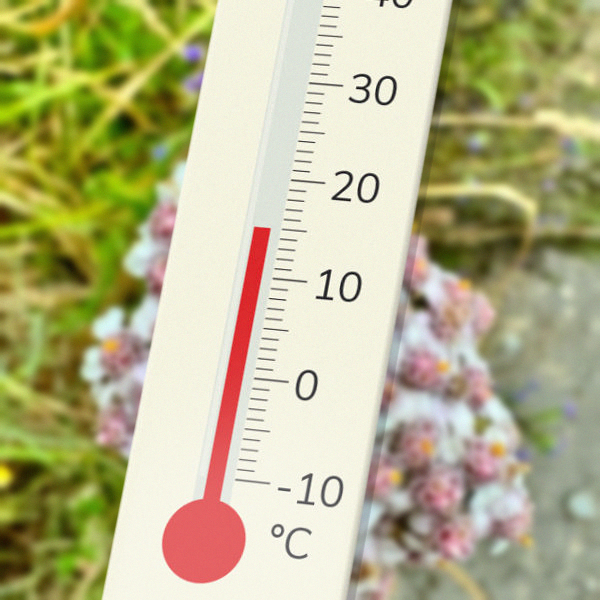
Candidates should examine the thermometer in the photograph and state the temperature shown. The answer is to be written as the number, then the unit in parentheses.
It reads 15 (°C)
